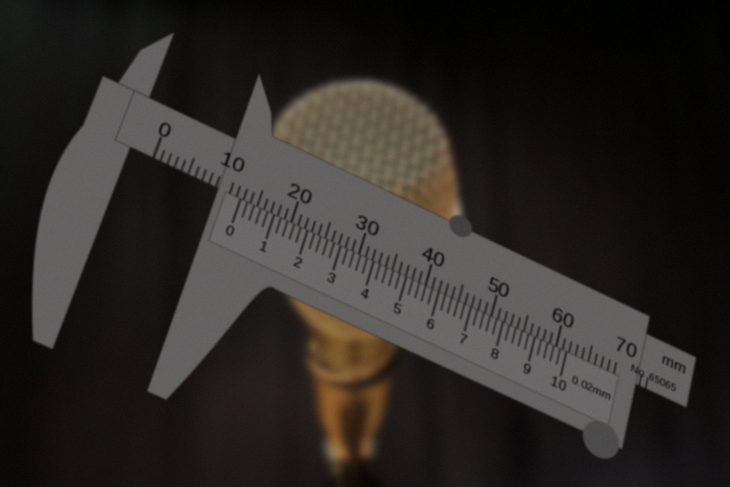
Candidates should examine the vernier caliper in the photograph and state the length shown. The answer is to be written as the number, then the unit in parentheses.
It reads 12.6 (mm)
